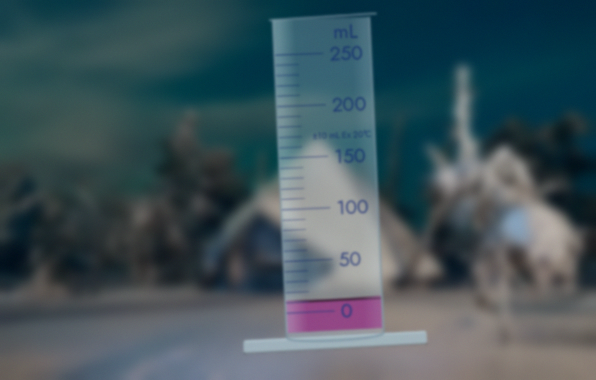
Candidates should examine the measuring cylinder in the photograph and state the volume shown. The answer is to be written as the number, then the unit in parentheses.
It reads 10 (mL)
